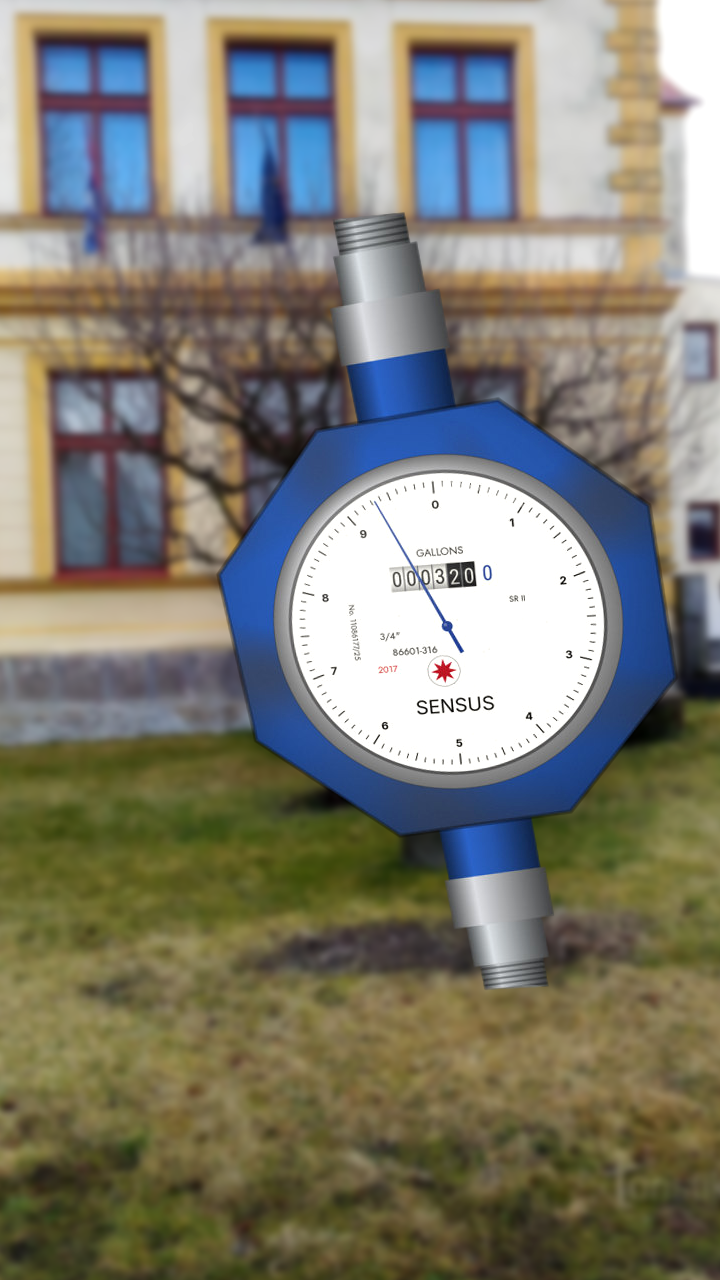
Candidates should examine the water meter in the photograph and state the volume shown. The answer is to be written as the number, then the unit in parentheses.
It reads 3199.3 (gal)
